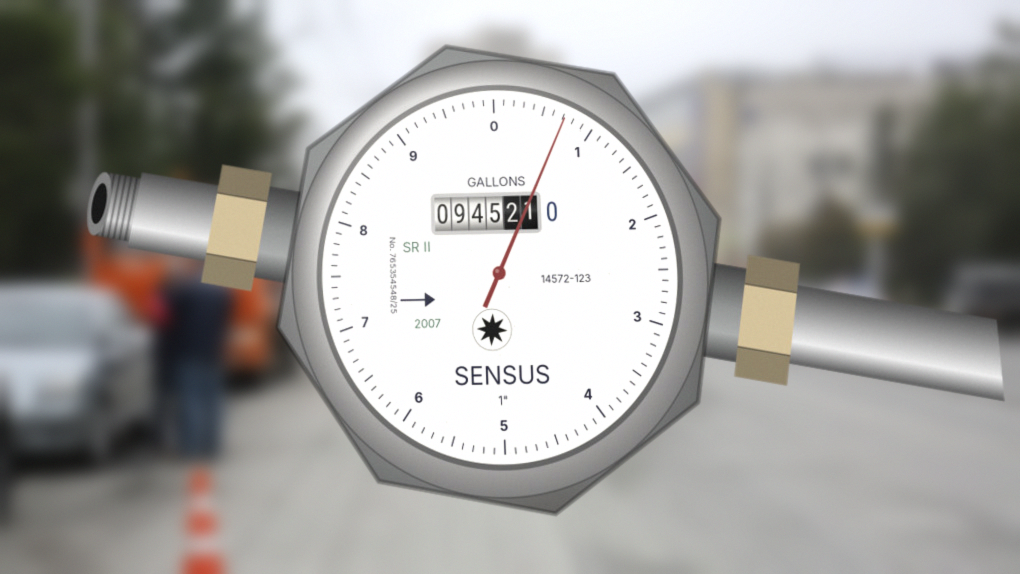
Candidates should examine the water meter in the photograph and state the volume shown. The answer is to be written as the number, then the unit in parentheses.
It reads 945210.7 (gal)
